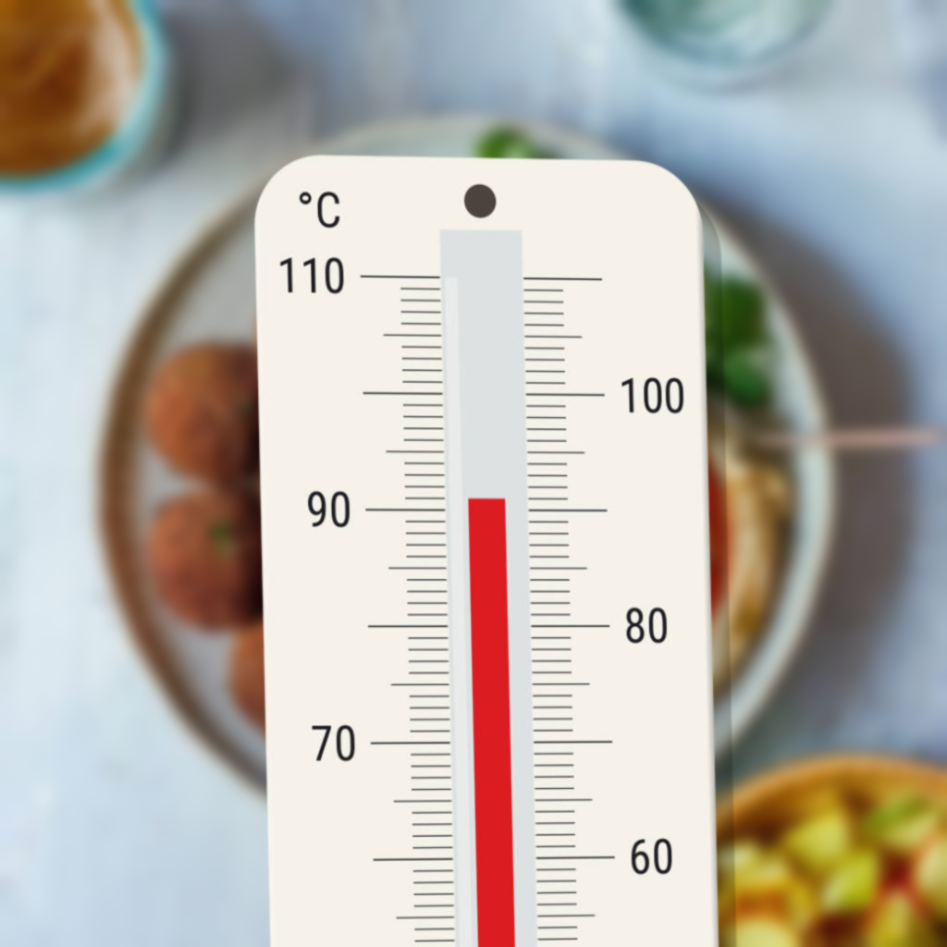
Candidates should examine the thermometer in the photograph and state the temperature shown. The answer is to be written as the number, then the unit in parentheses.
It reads 91 (°C)
